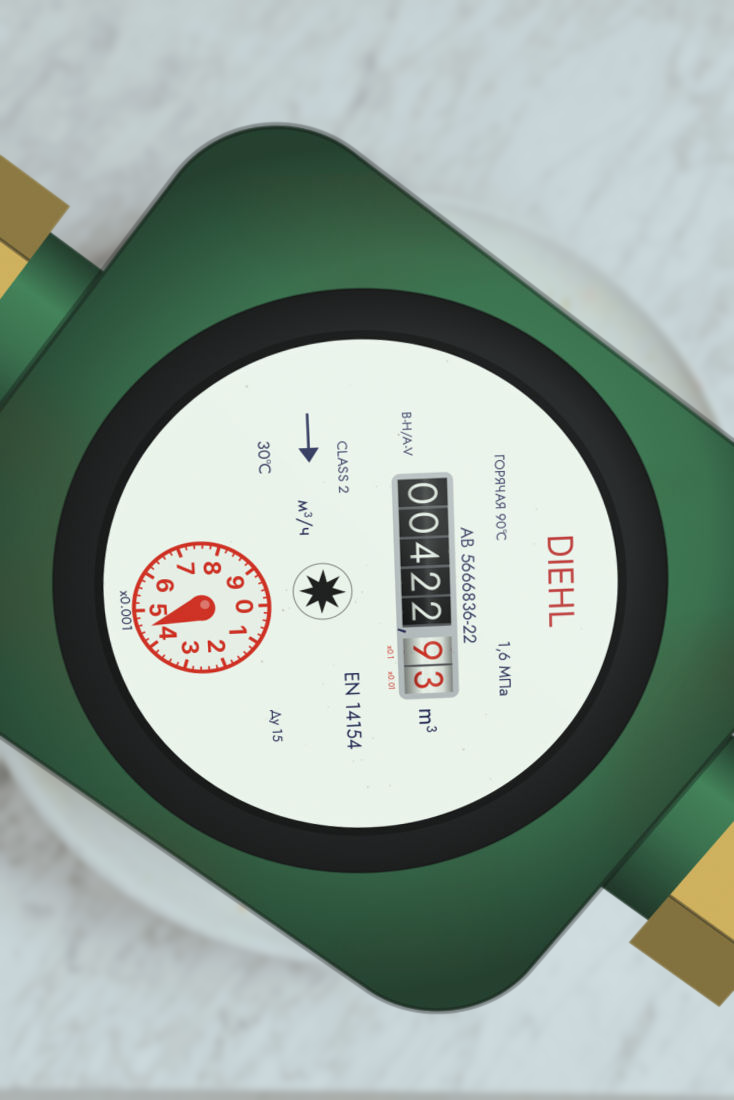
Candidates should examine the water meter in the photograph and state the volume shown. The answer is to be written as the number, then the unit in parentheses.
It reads 422.934 (m³)
